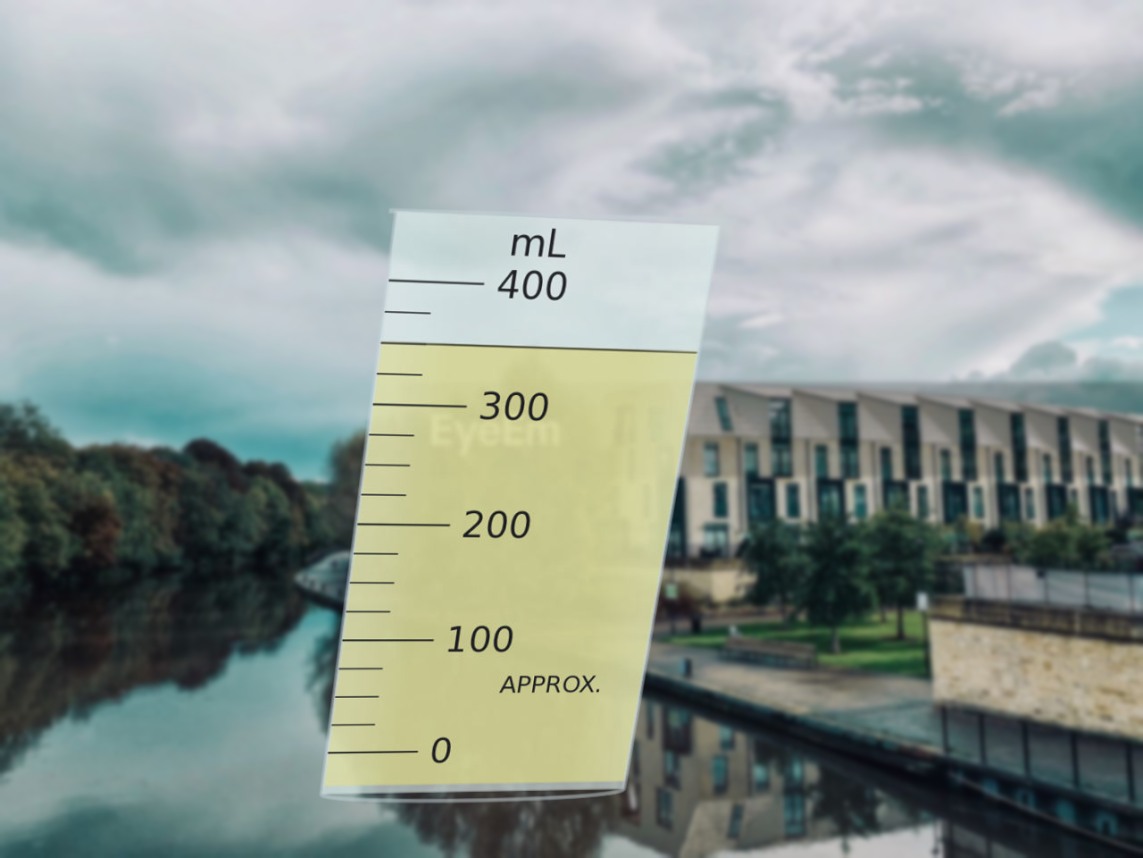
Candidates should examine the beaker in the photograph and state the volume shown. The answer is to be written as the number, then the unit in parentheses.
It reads 350 (mL)
